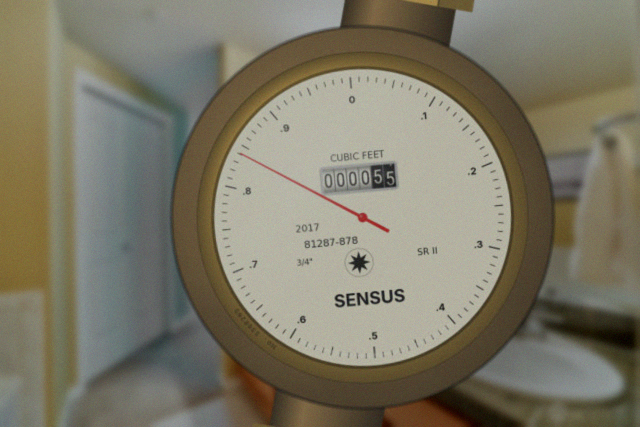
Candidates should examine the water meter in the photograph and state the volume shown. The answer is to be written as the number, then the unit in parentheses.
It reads 54.84 (ft³)
